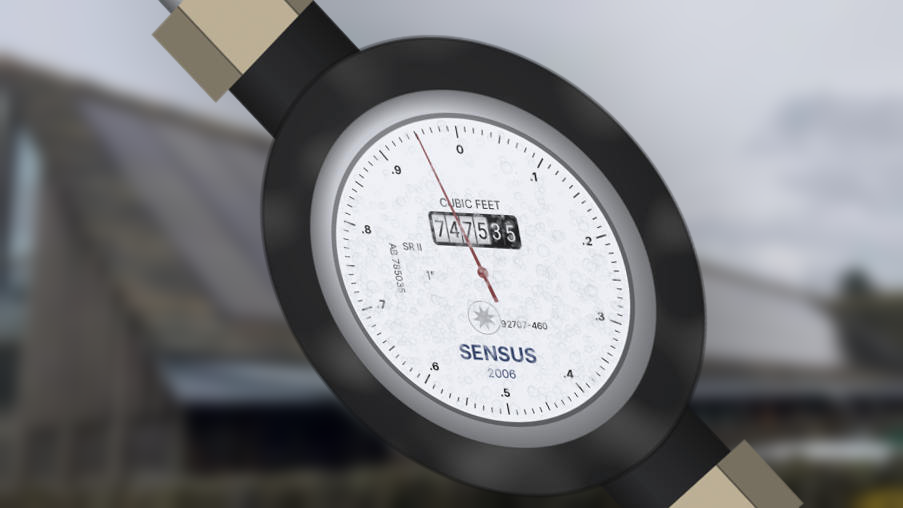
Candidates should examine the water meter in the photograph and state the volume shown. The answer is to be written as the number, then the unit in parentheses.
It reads 747534.95 (ft³)
